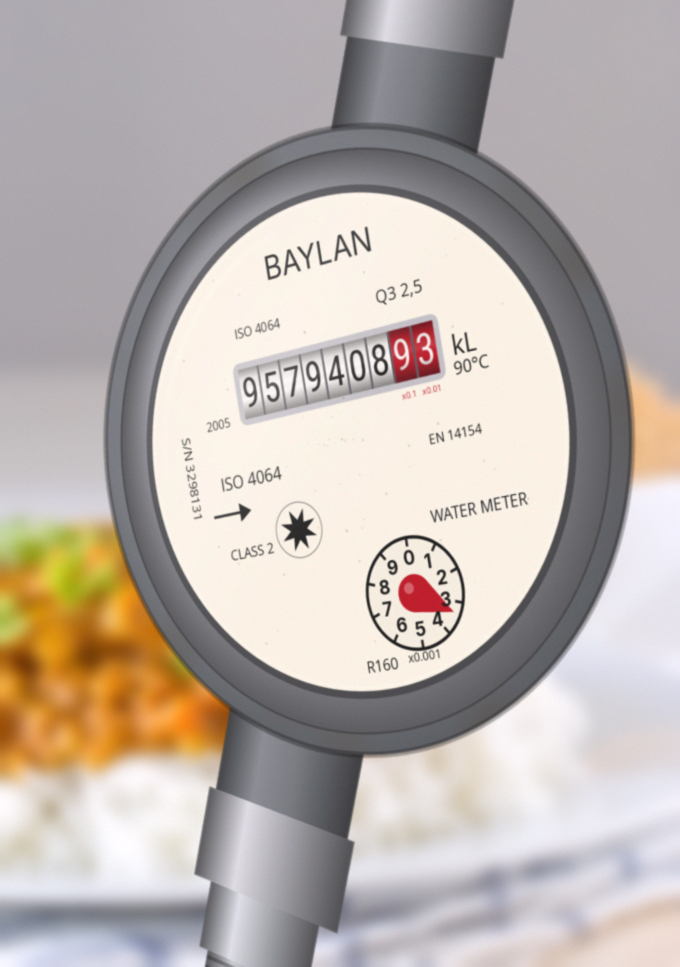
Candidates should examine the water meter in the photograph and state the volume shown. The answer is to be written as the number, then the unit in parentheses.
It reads 9579408.933 (kL)
